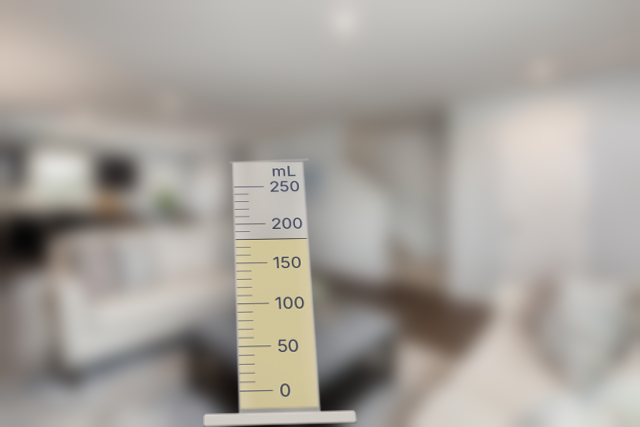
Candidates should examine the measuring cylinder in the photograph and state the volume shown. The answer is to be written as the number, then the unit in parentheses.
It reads 180 (mL)
